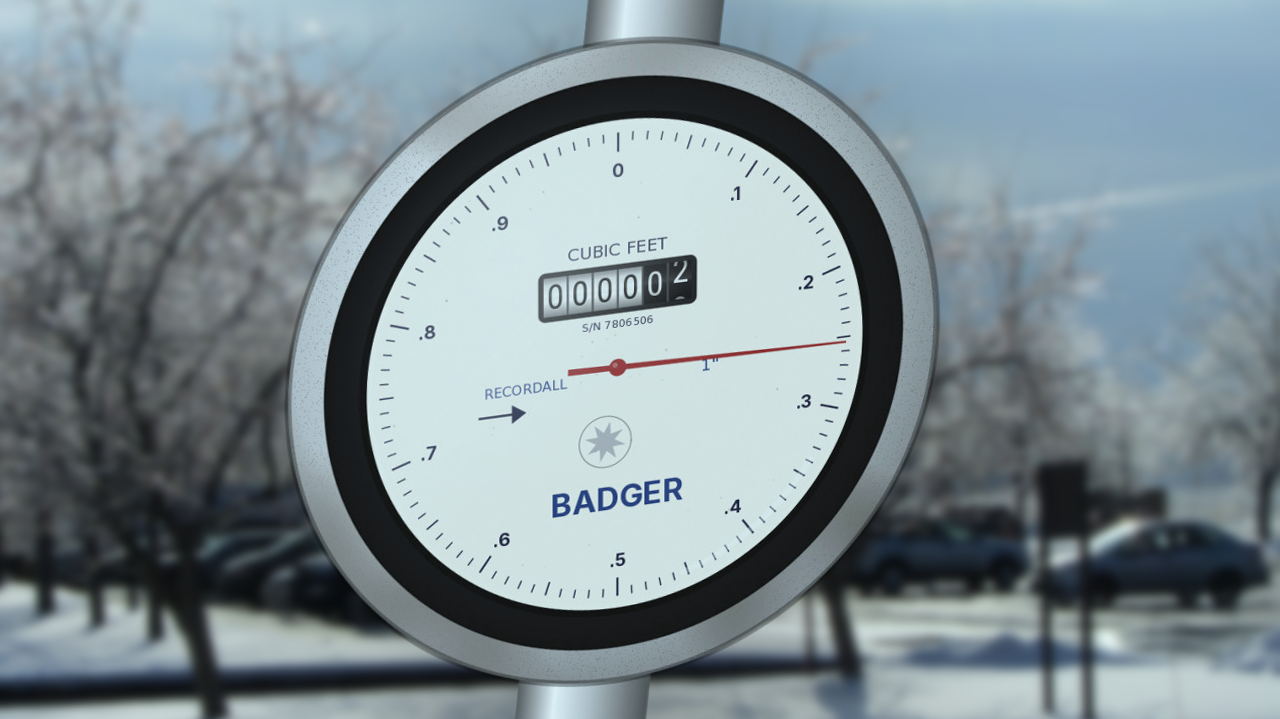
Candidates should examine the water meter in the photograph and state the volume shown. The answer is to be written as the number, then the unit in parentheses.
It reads 2.25 (ft³)
